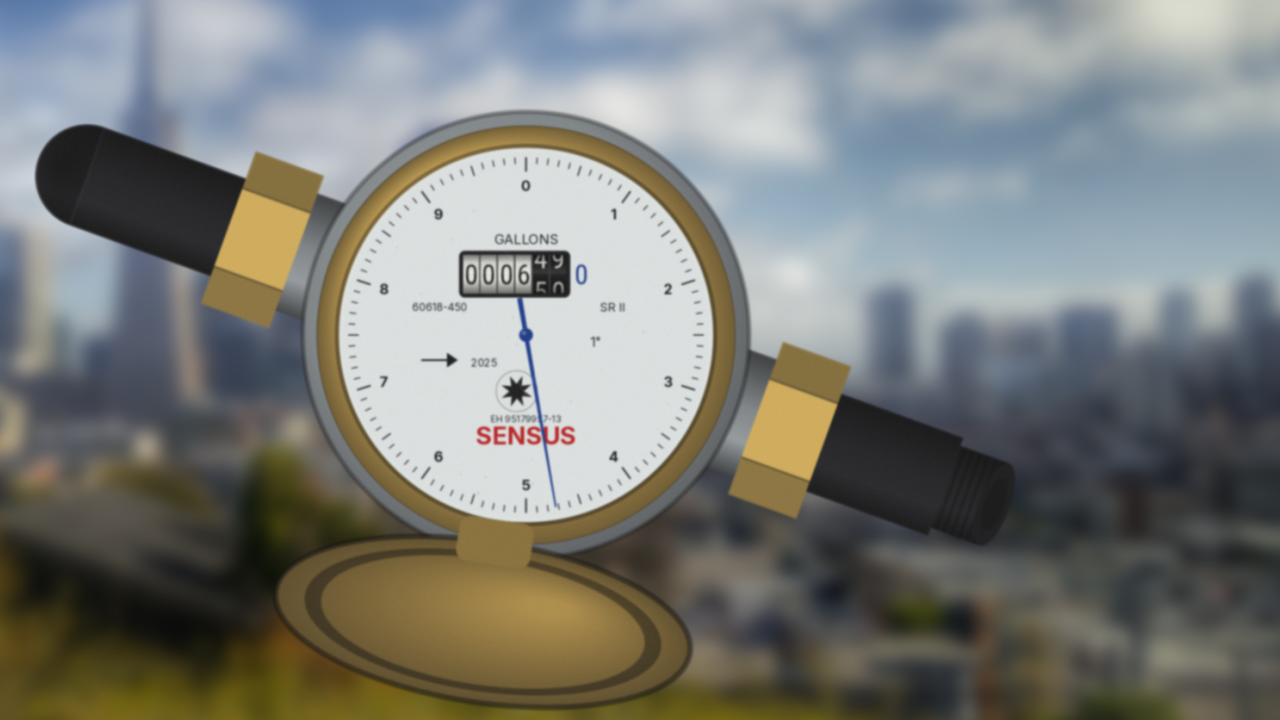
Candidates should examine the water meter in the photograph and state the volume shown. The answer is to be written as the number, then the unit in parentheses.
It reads 6494.7 (gal)
